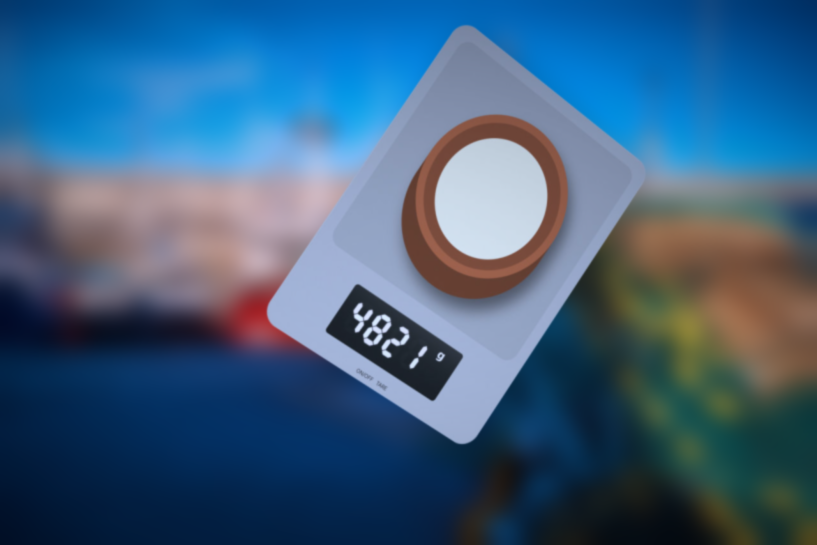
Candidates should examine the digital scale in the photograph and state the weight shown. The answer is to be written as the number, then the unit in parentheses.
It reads 4821 (g)
